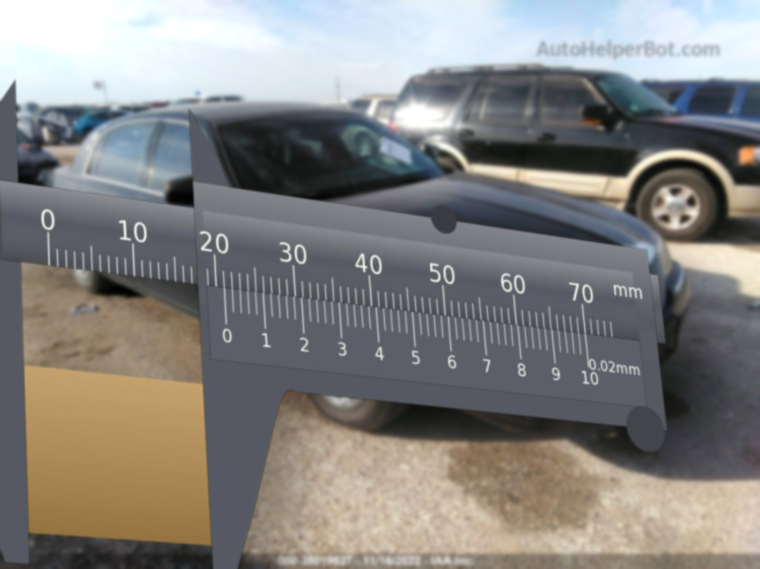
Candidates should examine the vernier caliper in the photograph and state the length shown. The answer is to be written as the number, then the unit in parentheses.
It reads 21.0 (mm)
